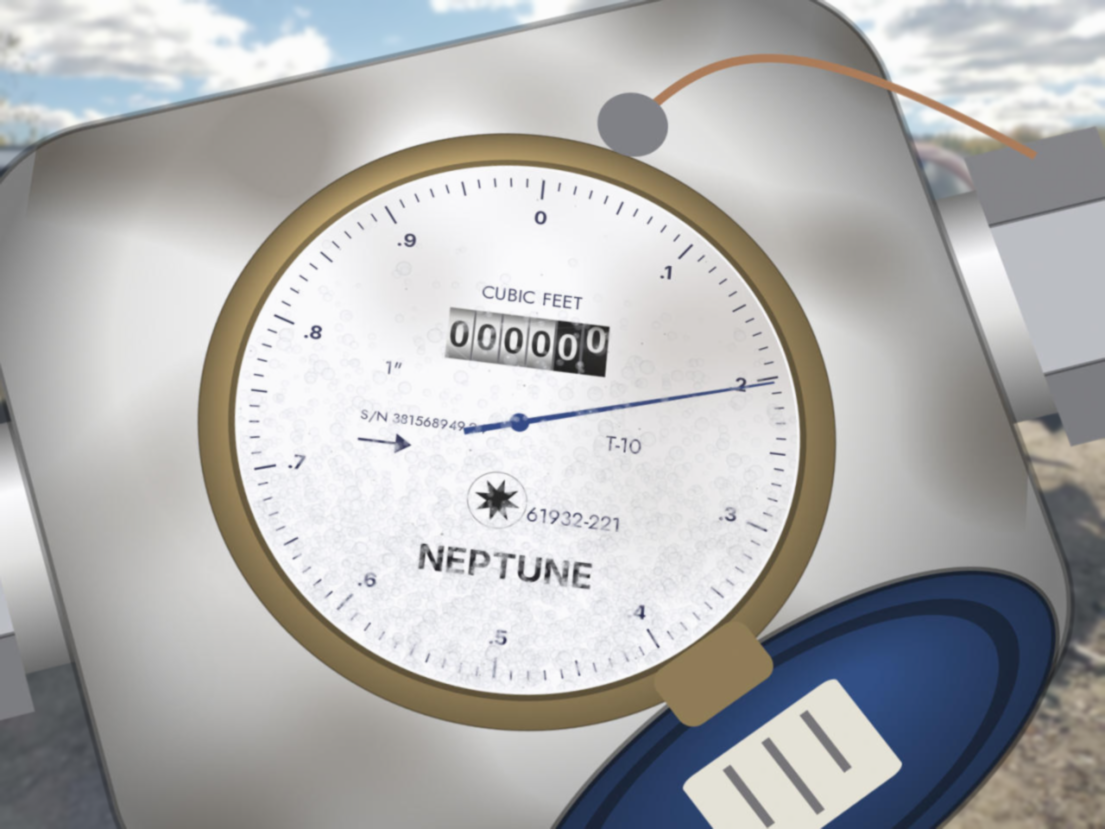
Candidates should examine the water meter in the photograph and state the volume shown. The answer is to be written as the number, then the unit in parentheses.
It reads 0.20 (ft³)
